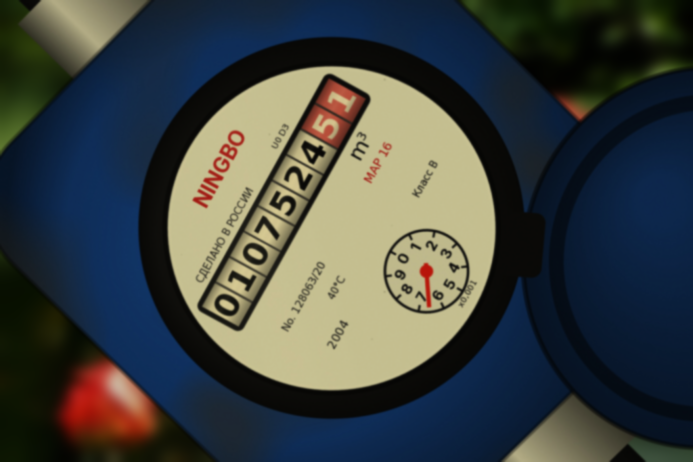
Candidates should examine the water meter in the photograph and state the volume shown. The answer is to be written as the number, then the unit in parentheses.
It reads 107524.516 (m³)
